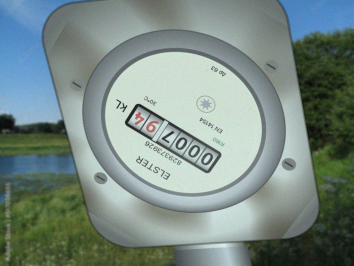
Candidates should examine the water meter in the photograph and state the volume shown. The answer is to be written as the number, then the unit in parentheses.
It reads 7.94 (kL)
